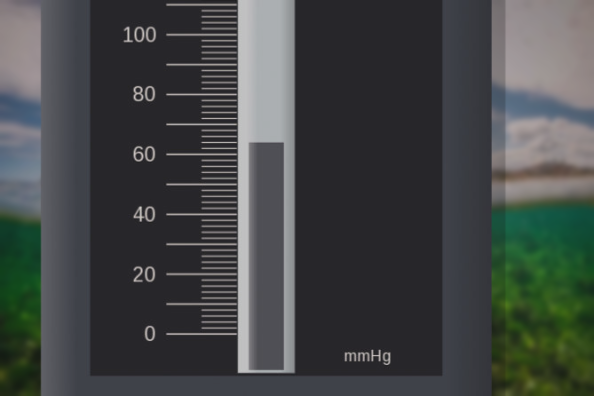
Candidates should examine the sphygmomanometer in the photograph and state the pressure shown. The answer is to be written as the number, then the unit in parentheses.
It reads 64 (mmHg)
